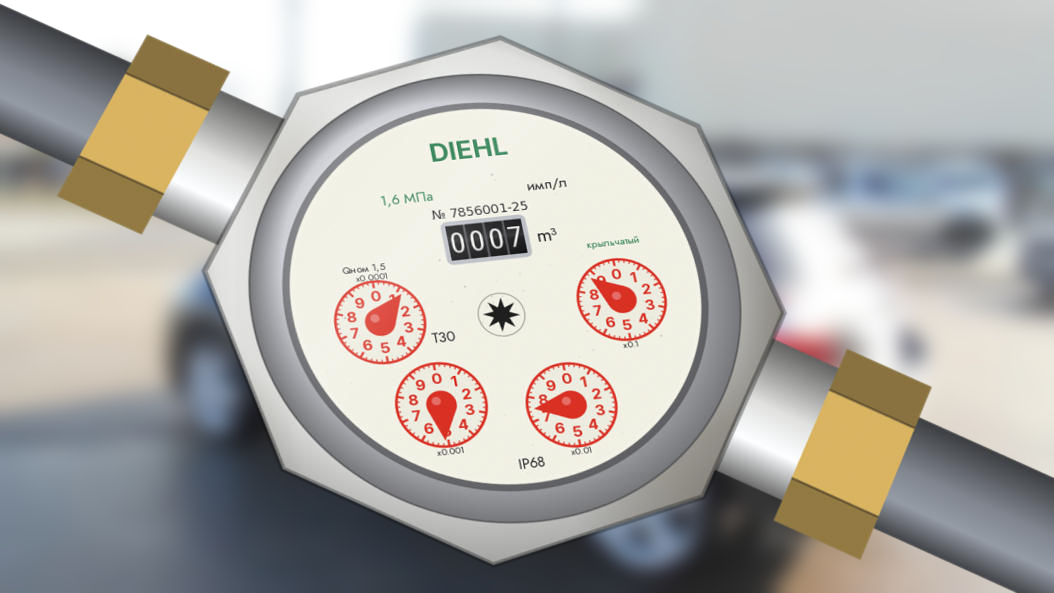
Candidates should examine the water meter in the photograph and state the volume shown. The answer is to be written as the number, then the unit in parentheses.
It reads 7.8751 (m³)
